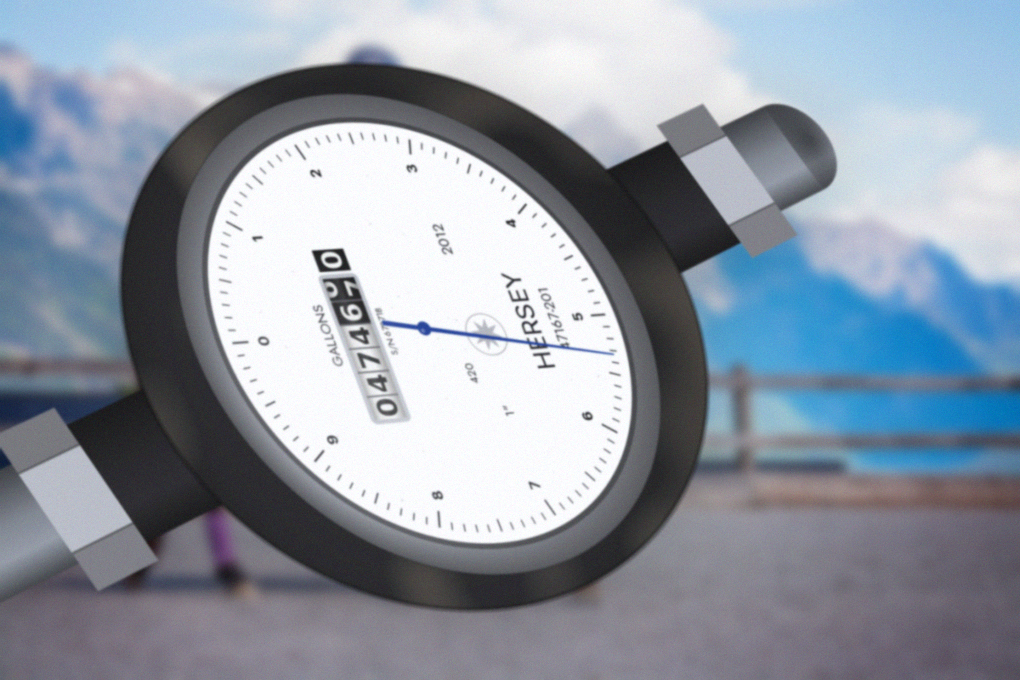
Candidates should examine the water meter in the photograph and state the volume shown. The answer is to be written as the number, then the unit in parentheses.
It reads 474665.3 (gal)
